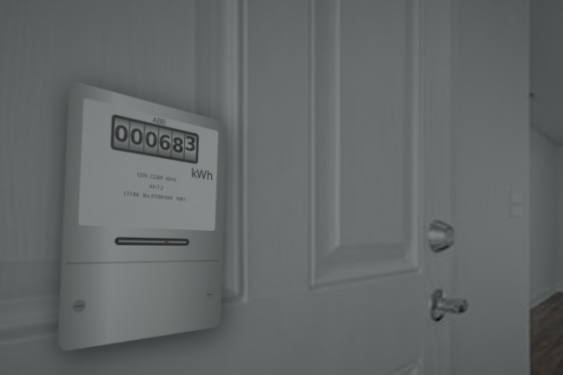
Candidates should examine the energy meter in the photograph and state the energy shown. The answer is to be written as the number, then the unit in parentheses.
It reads 683 (kWh)
